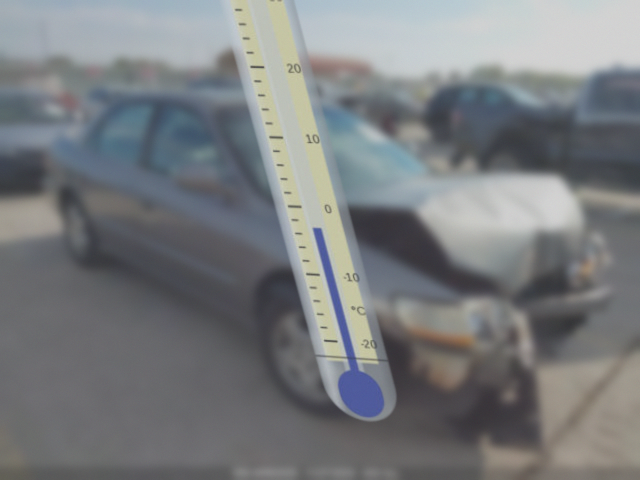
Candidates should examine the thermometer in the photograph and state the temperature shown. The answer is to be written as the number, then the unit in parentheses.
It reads -3 (°C)
